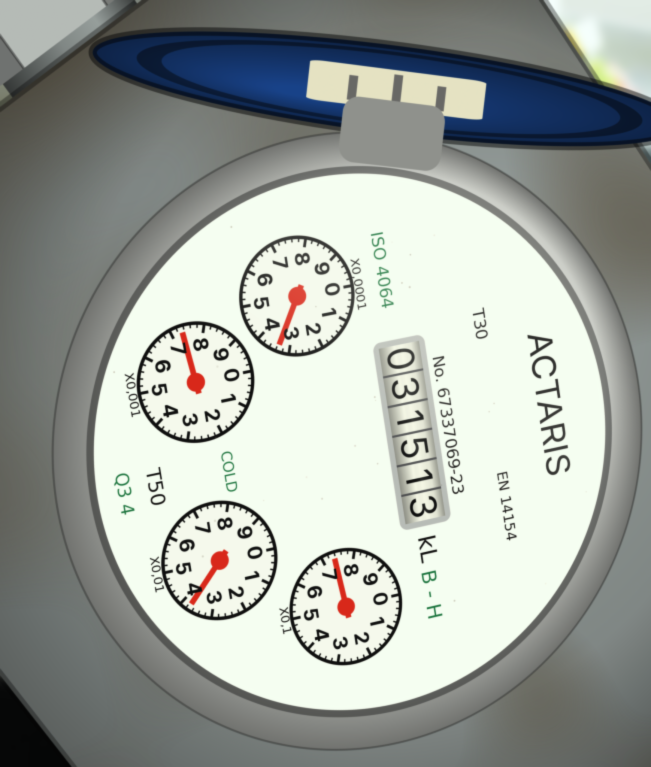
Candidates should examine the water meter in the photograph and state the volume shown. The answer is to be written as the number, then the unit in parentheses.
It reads 31513.7373 (kL)
